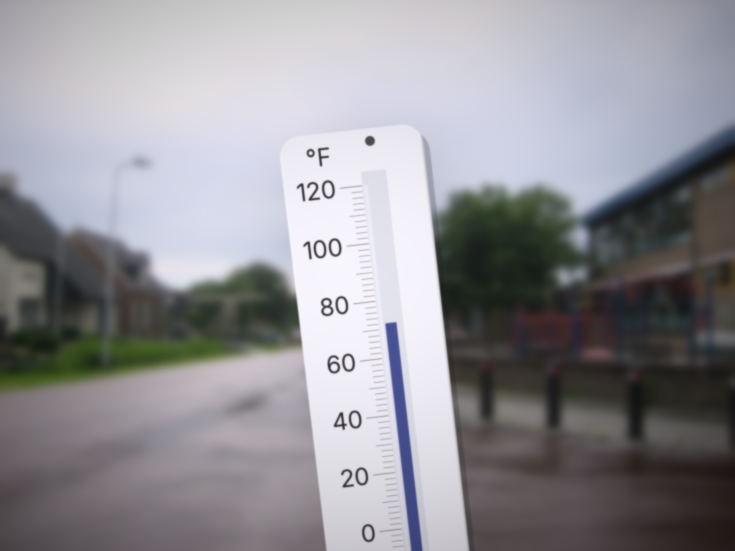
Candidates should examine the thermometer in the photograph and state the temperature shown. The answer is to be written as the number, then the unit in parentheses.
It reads 72 (°F)
